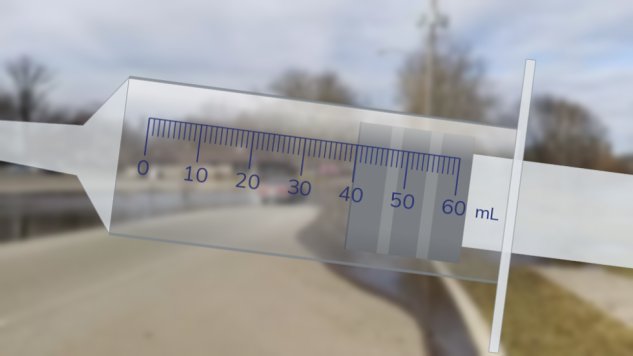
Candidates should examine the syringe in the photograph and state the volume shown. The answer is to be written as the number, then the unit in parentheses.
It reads 40 (mL)
